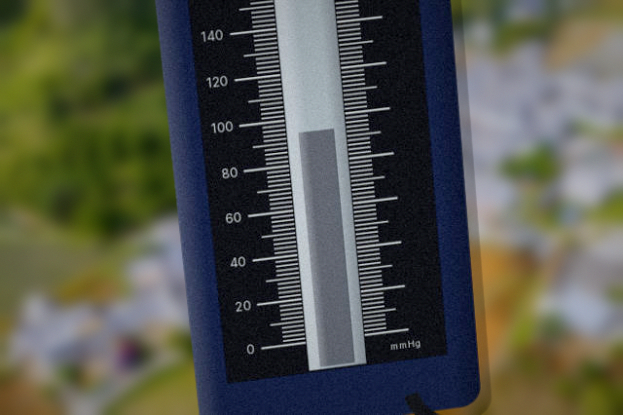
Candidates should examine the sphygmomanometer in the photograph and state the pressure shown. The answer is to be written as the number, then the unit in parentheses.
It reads 94 (mmHg)
